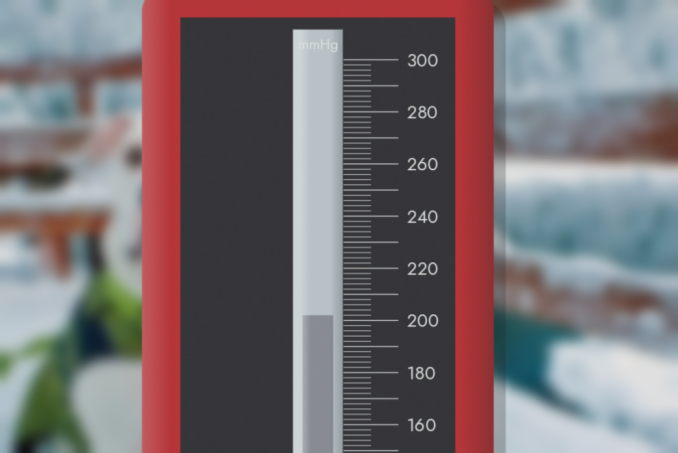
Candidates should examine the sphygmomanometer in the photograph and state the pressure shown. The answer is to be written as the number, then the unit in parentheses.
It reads 202 (mmHg)
